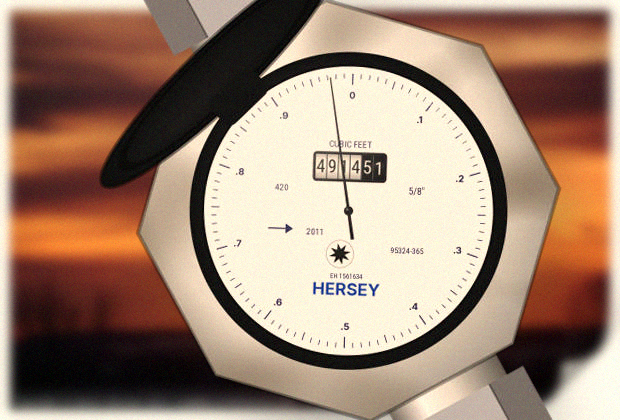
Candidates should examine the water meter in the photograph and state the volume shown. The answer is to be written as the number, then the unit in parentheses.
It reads 491450.97 (ft³)
